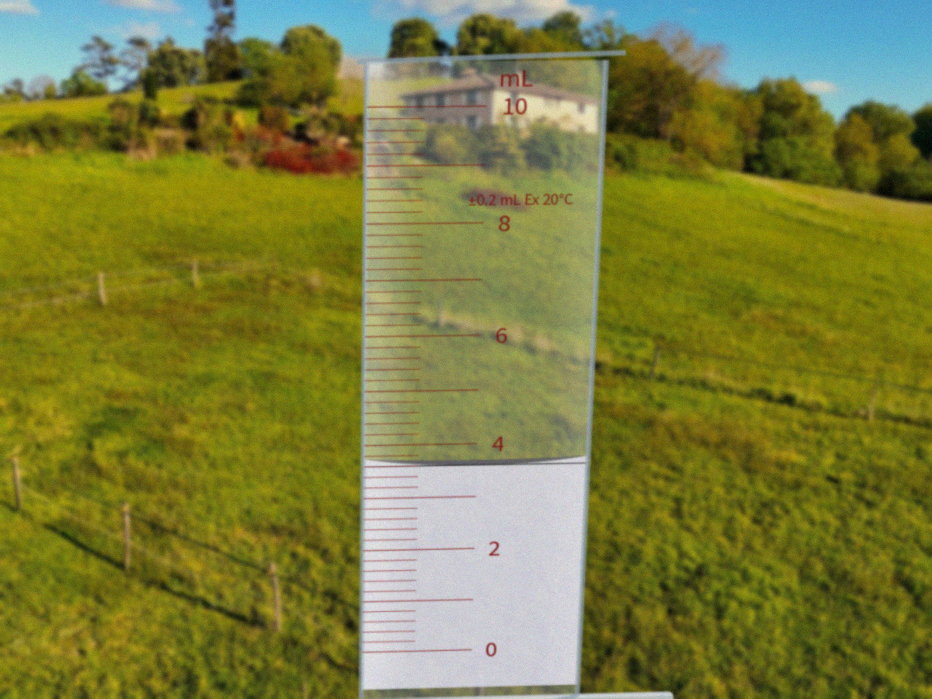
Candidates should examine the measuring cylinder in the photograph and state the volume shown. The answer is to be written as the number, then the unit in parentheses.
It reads 3.6 (mL)
